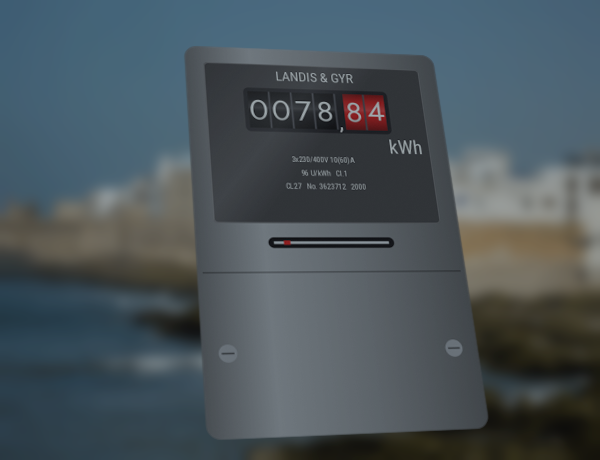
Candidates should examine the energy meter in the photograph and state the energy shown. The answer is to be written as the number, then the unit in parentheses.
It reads 78.84 (kWh)
